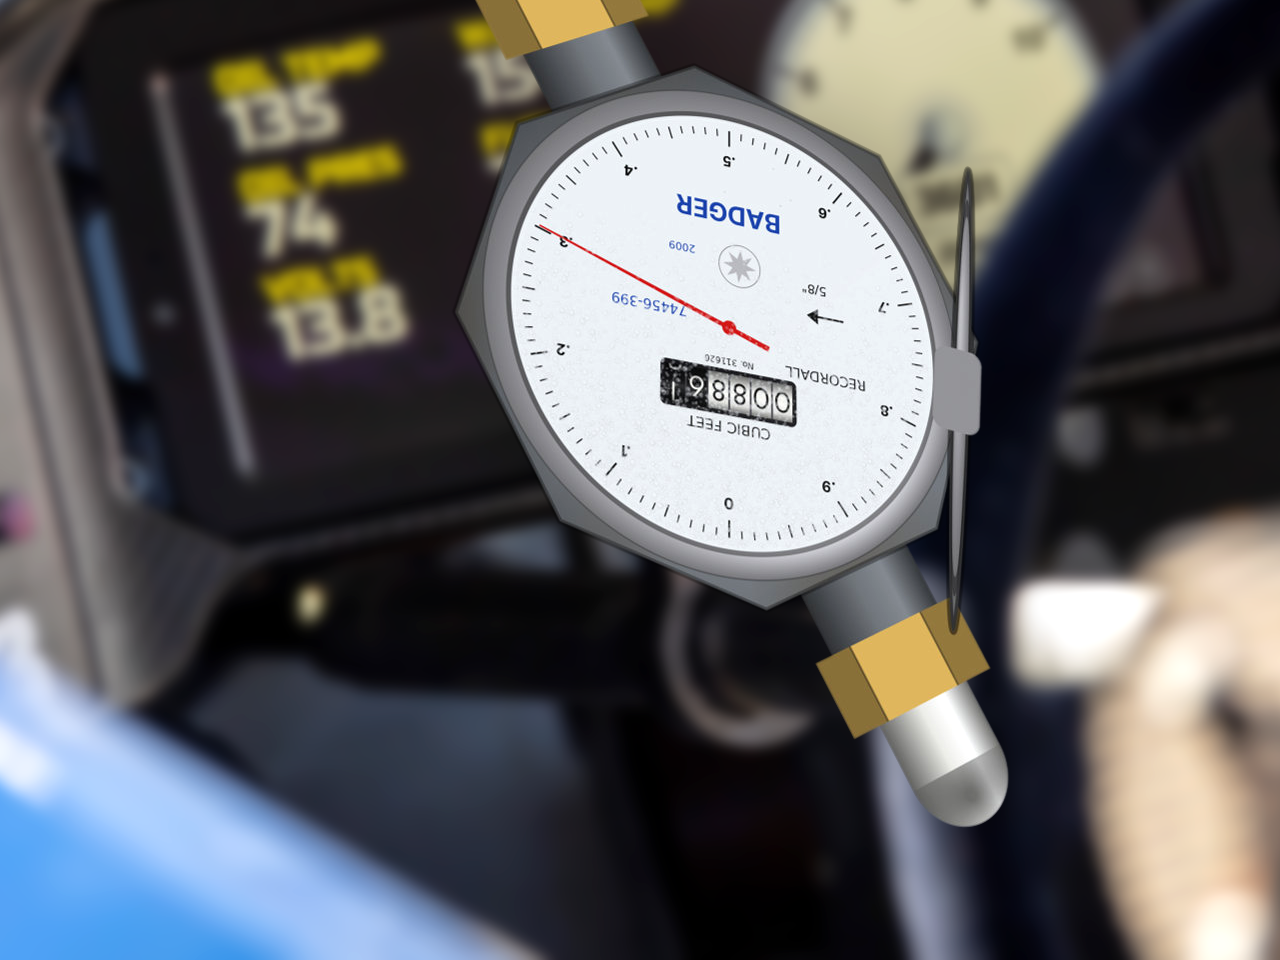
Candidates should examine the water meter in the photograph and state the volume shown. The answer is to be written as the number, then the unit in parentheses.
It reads 8861.30 (ft³)
